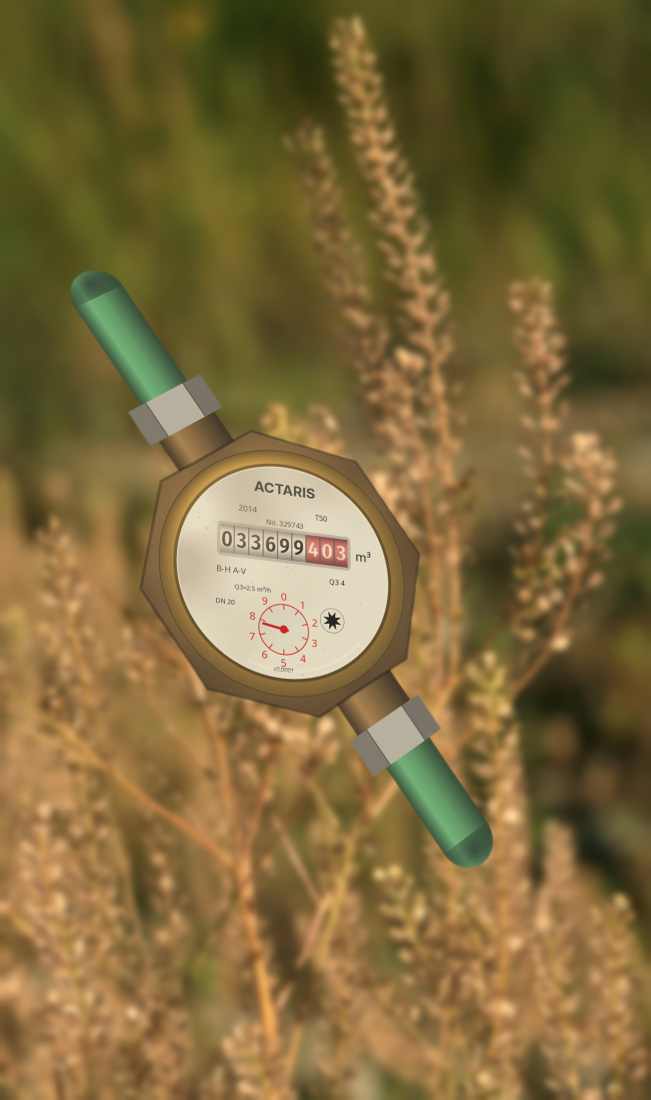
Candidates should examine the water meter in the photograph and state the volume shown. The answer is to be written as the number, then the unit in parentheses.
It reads 33699.4037 (m³)
